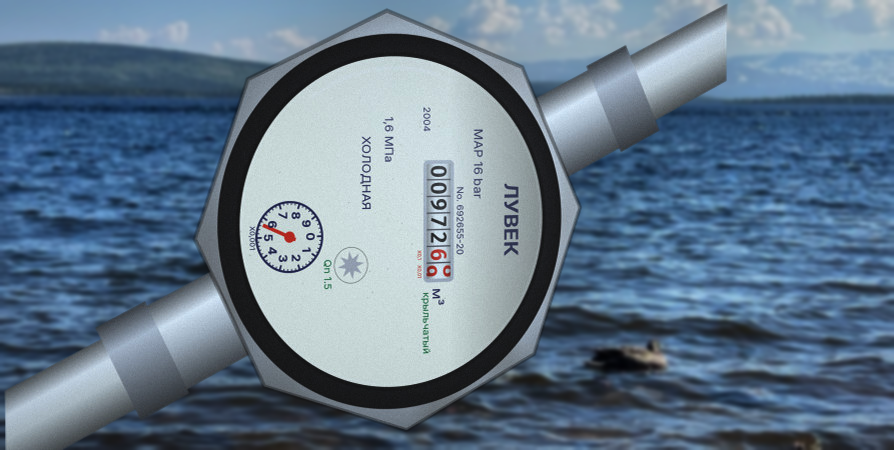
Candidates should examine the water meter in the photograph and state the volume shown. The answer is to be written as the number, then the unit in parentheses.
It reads 972.685 (m³)
